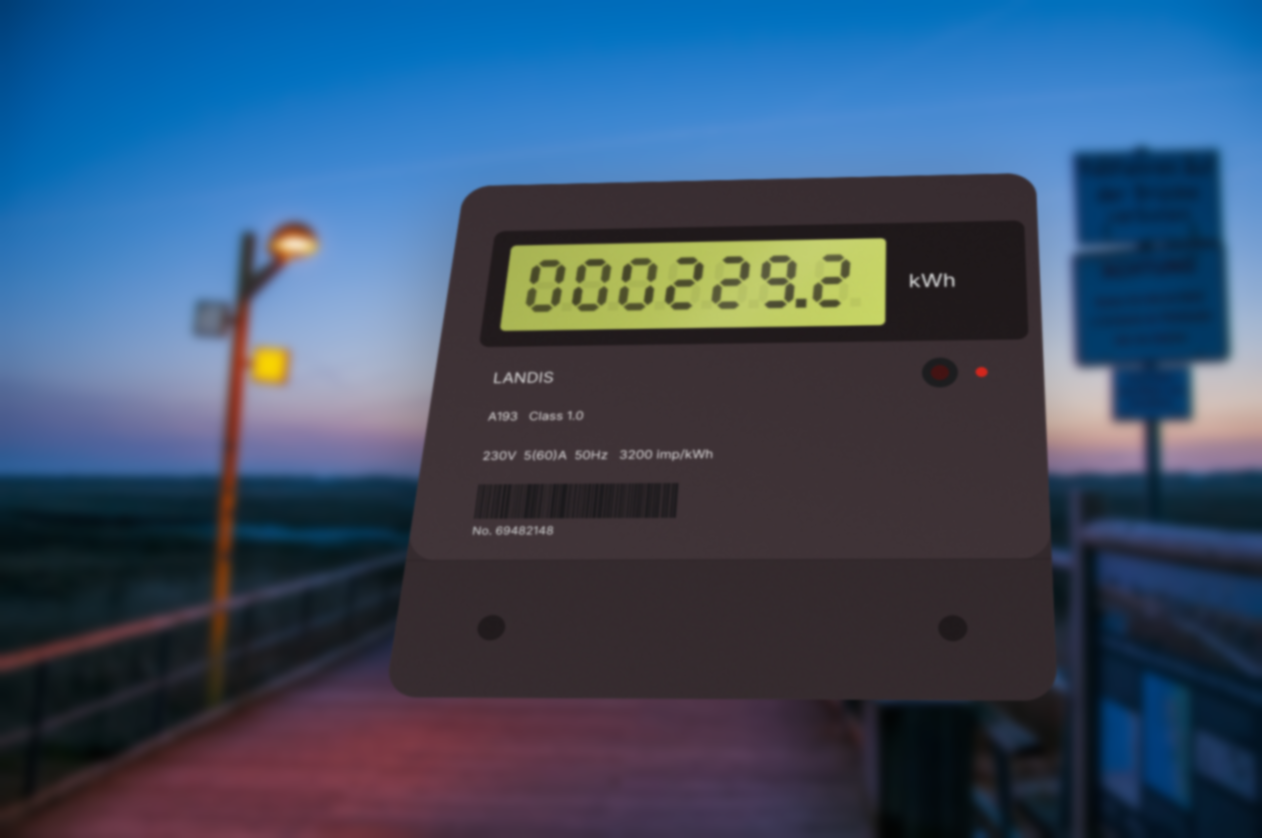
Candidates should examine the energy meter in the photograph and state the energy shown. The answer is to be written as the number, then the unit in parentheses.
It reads 229.2 (kWh)
